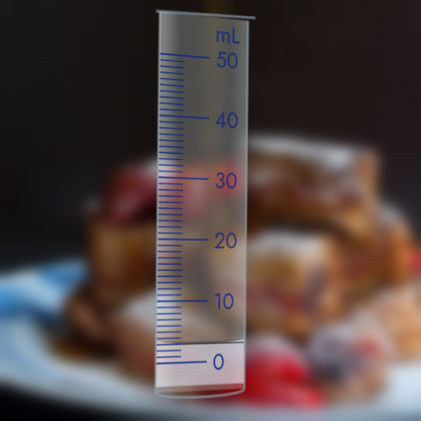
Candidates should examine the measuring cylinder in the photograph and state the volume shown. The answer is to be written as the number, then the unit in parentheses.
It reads 3 (mL)
